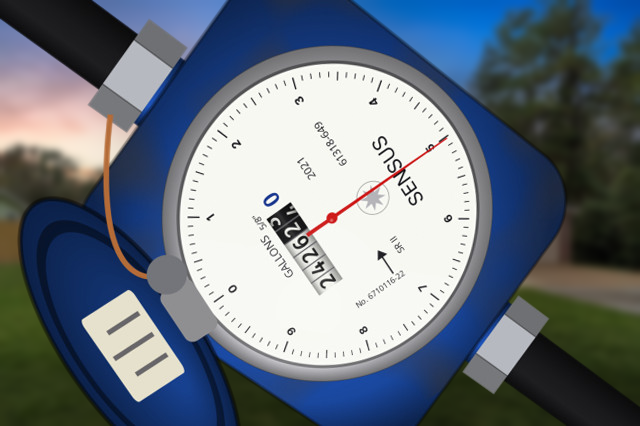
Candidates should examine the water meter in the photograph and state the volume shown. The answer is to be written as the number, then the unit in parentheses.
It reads 2426235.0 (gal)
